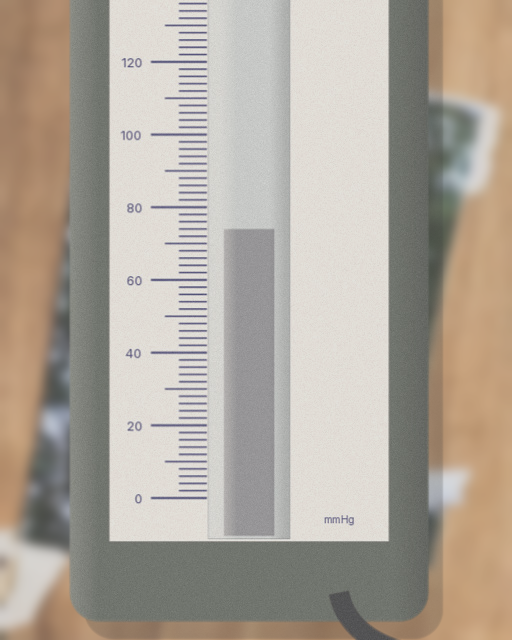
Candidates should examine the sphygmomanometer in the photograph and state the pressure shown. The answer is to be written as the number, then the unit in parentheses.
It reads 74 (mmHg)
